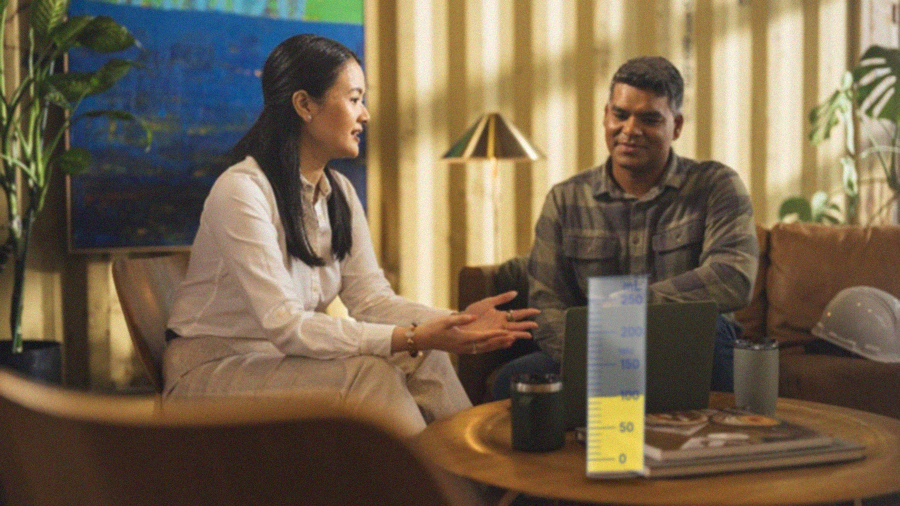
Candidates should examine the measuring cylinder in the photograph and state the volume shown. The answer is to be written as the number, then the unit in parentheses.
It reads 100 (mL)
